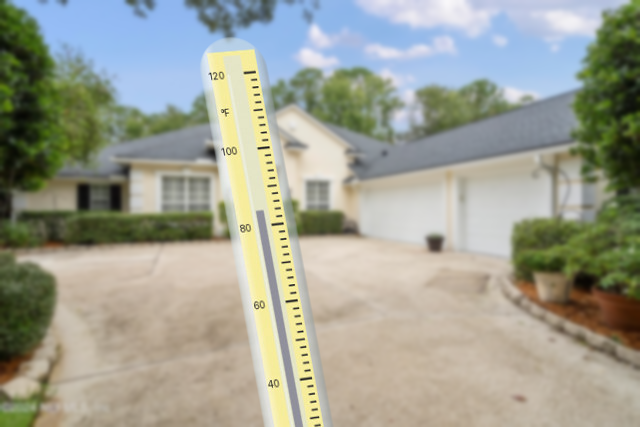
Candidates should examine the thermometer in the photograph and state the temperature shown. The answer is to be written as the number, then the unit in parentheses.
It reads 84 (°F)
